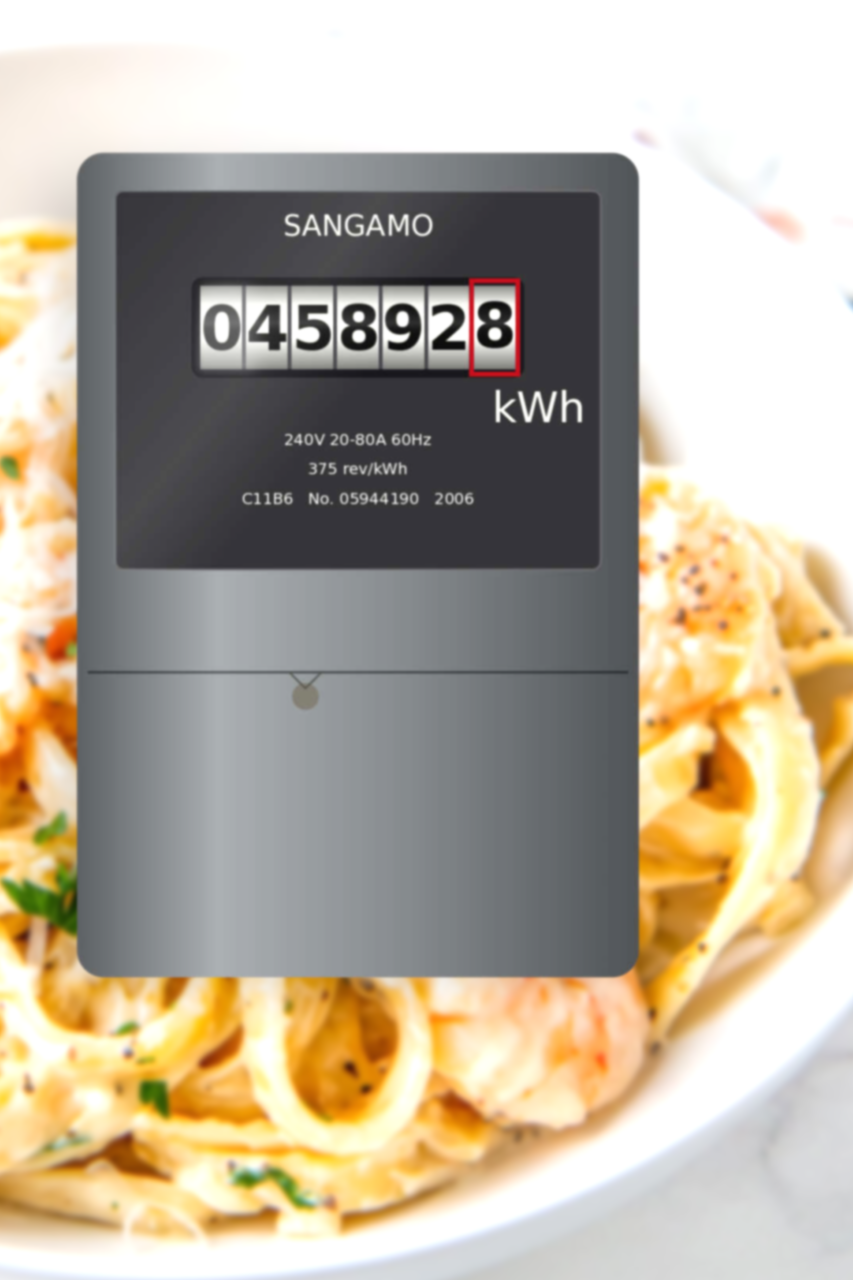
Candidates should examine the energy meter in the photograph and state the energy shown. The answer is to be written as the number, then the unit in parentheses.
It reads 45892.8 (kWh)
